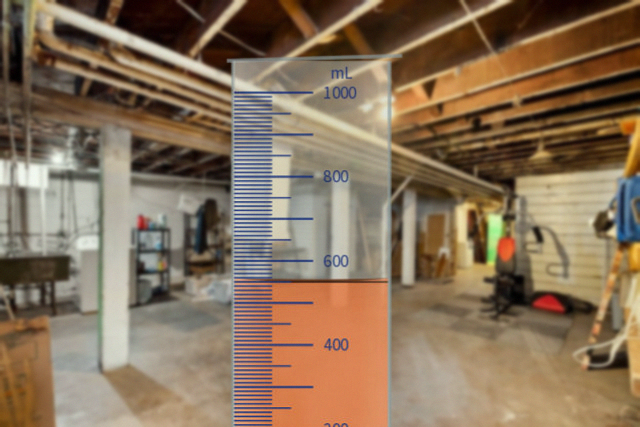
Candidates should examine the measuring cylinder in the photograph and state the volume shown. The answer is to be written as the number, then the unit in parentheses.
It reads 550 (mL)
